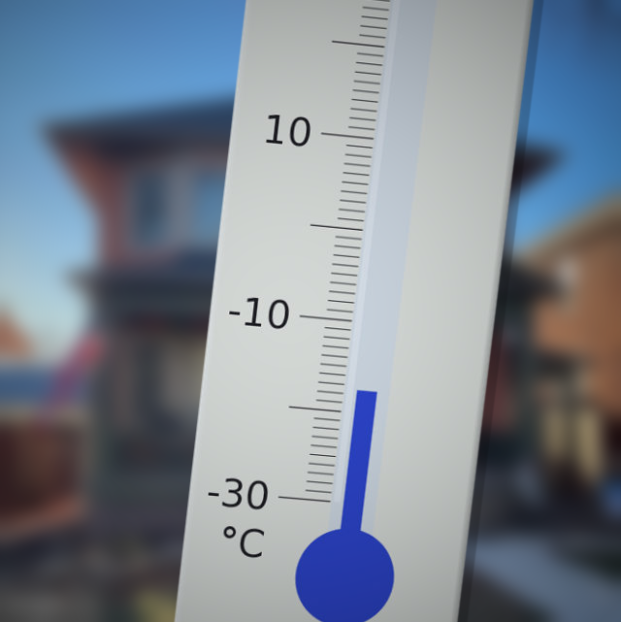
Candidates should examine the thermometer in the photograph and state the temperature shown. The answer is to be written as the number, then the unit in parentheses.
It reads -17.5 (°C)
